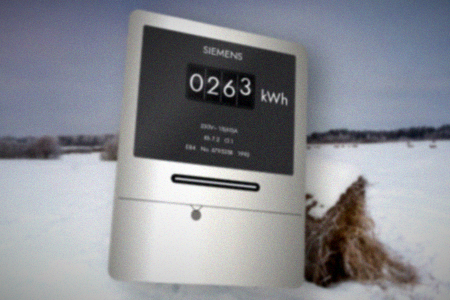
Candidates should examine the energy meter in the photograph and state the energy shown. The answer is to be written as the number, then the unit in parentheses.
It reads 263 (kWh)
